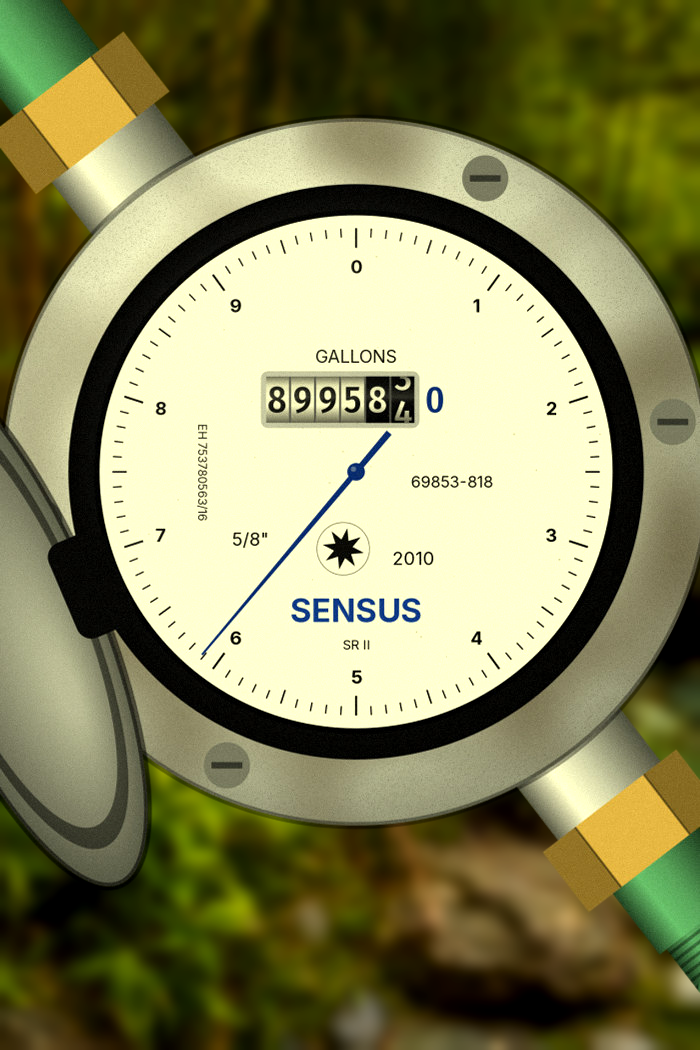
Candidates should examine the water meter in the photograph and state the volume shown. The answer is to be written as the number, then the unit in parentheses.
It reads 8995836.1 (gal)
